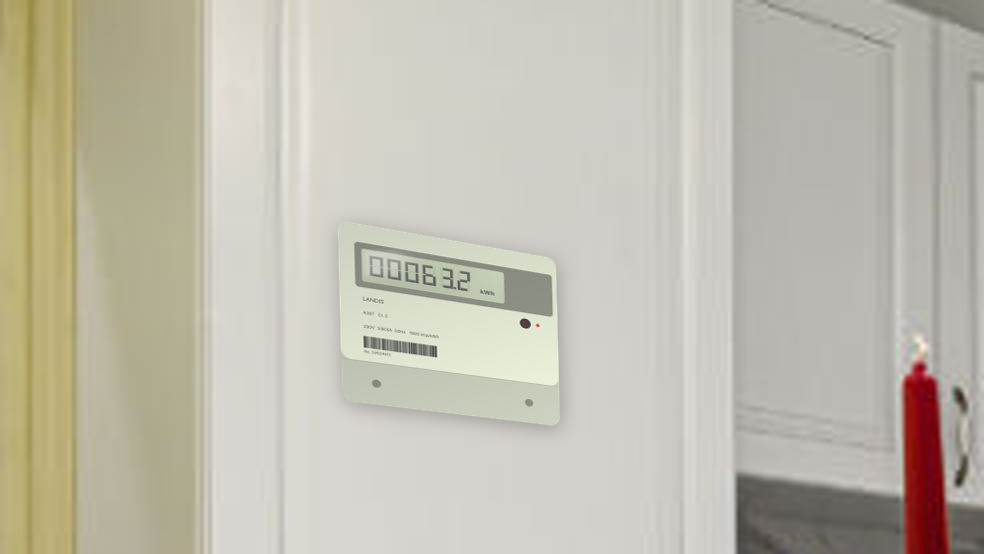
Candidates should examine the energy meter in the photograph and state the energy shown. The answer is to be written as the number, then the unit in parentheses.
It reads 63.2 (kWh)
